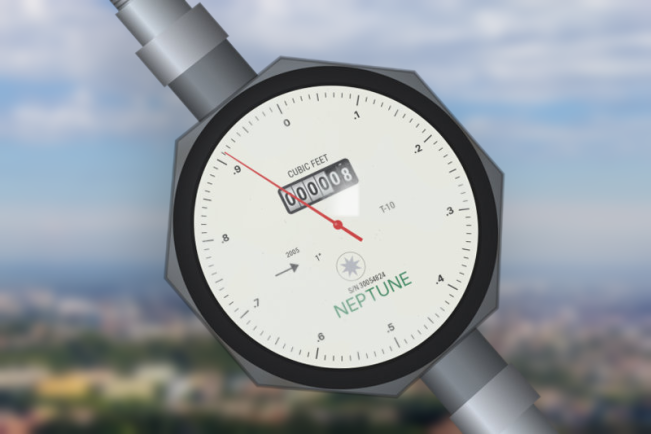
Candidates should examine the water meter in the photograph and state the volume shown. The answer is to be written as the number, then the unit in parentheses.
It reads 7.91 (ft³)
